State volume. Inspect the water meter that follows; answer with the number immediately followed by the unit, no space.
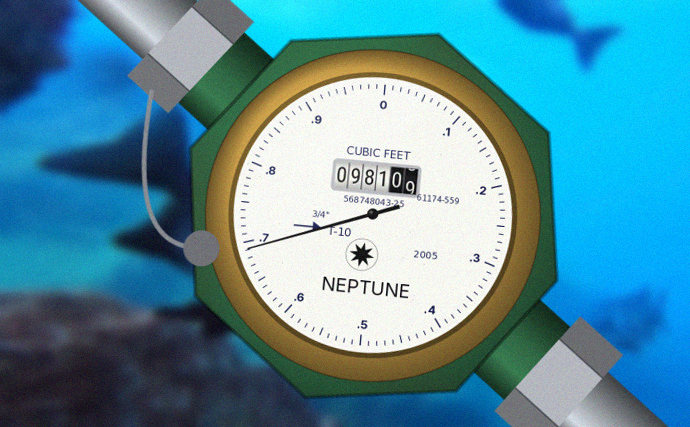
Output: 98108.69ft³
